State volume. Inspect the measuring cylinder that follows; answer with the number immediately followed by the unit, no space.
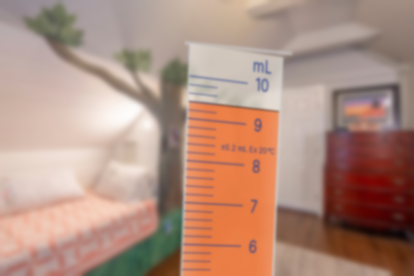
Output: 9.4mL
